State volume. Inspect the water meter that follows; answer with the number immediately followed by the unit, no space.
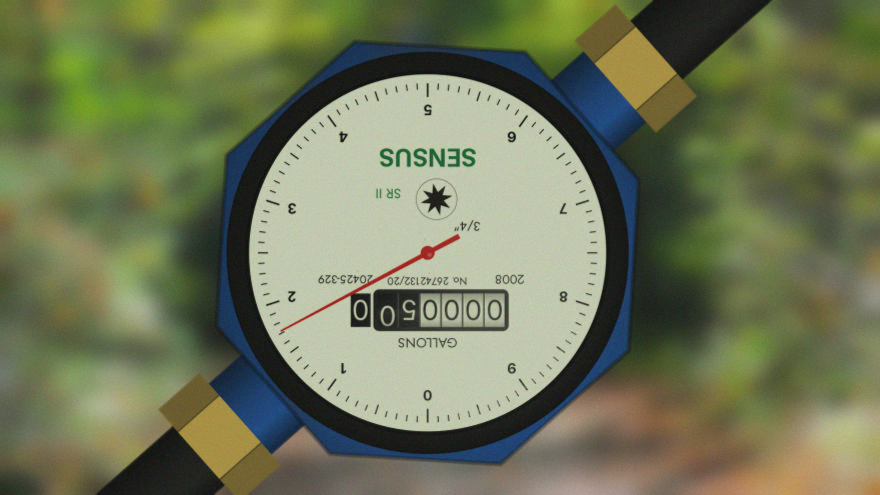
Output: 501.7gal
